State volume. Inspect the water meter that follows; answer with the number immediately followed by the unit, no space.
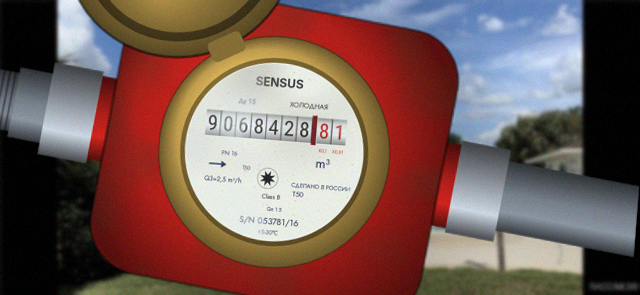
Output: 9068428.81m³
